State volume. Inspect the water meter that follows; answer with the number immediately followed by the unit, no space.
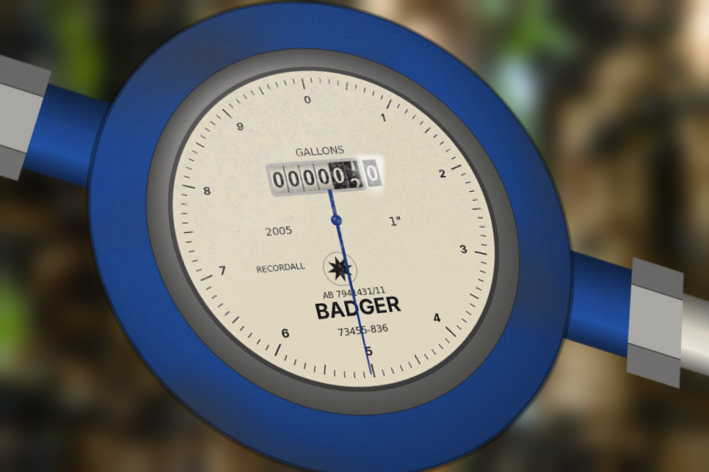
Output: 15.0gal
